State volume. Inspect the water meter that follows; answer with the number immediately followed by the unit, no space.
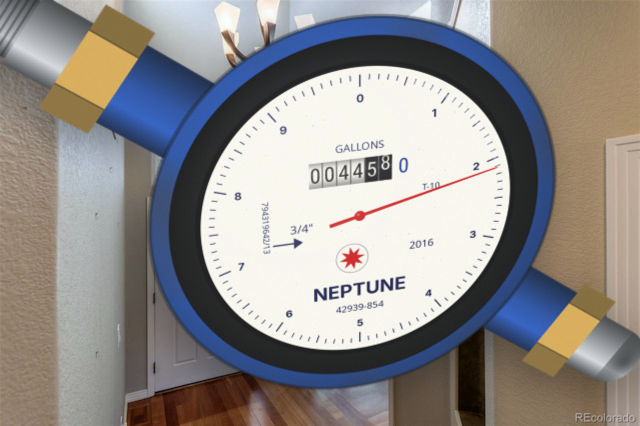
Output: 44582.1gal
